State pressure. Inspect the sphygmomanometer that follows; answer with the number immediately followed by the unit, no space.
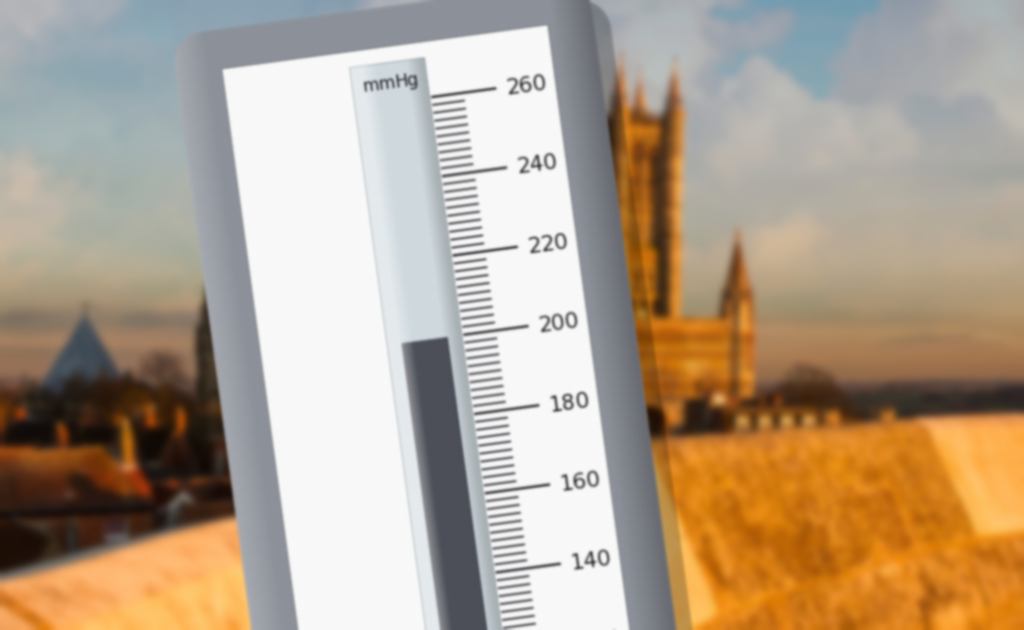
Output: 200mmHg
